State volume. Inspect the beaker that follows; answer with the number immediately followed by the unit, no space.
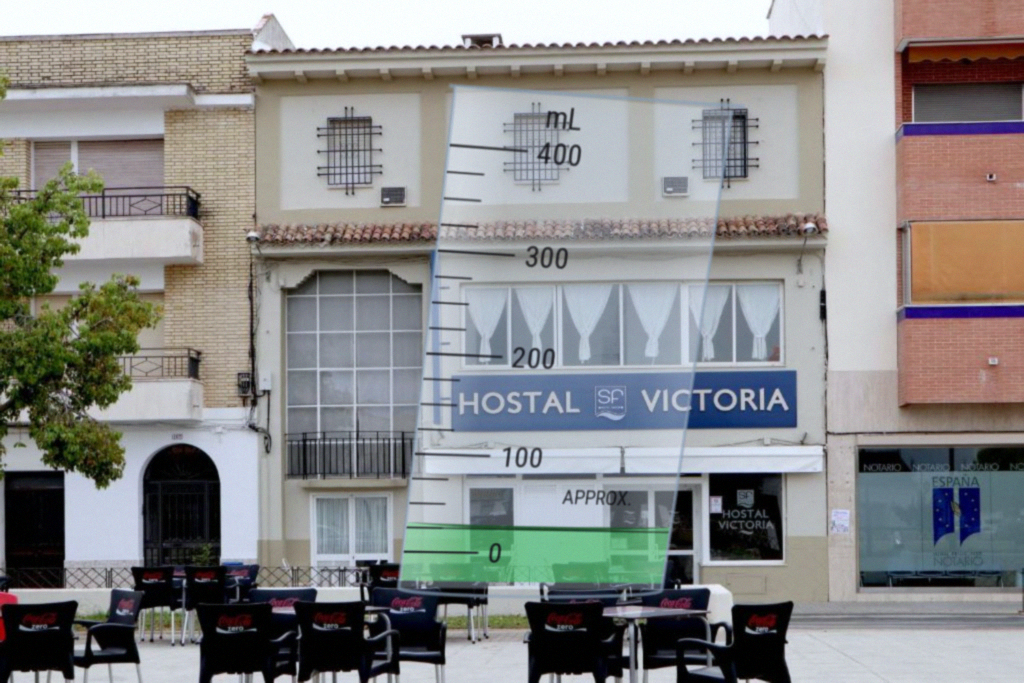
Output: 25mL
